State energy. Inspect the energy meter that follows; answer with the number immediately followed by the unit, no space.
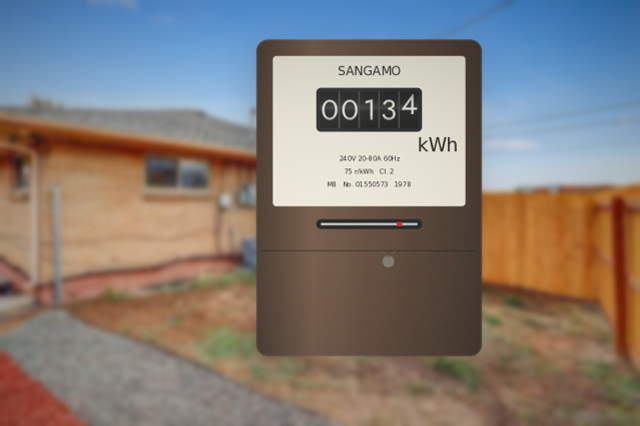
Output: 134kWh
